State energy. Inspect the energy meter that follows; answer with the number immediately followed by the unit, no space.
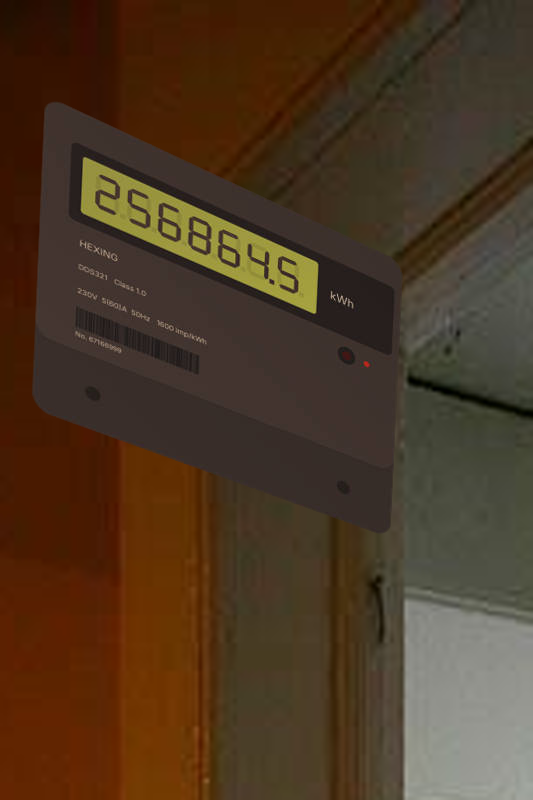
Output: 256864.5kWh
